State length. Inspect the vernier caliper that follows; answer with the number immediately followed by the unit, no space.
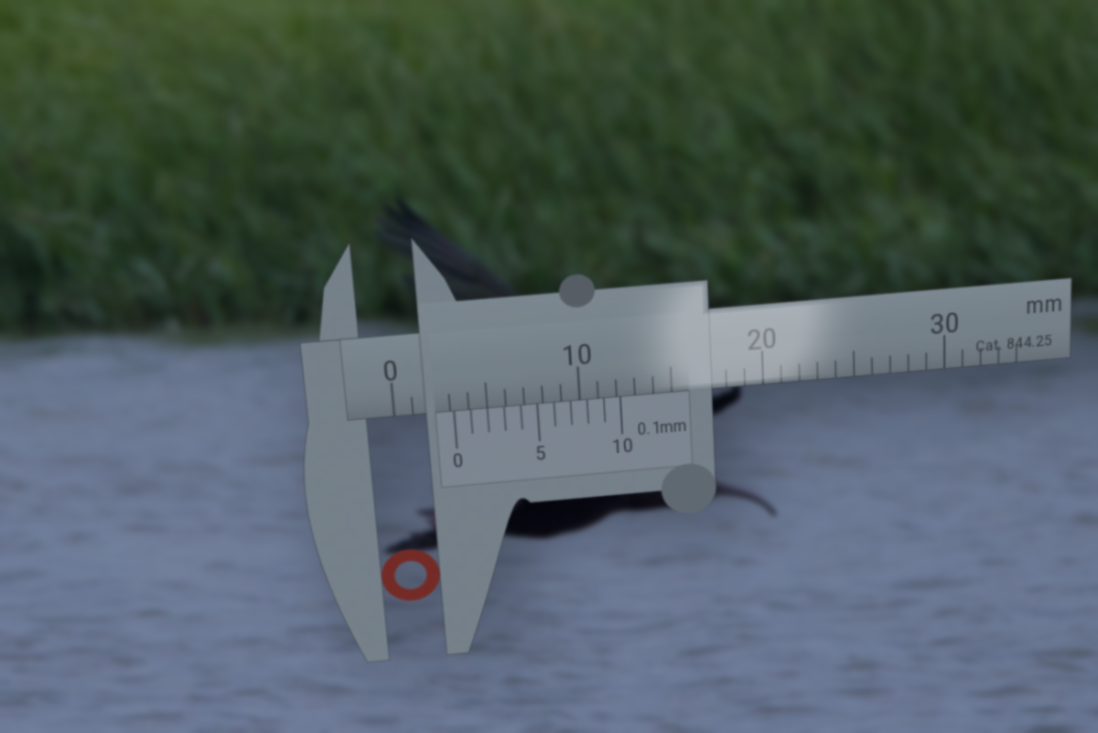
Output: 3.2mm
